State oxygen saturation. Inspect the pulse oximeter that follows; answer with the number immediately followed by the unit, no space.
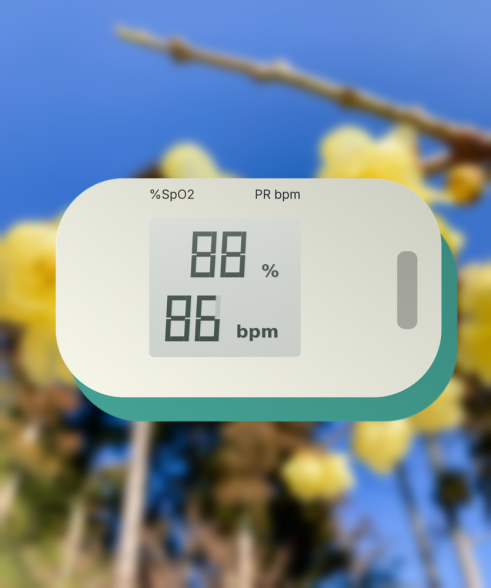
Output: 88%
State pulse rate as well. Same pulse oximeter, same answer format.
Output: 86bpm
